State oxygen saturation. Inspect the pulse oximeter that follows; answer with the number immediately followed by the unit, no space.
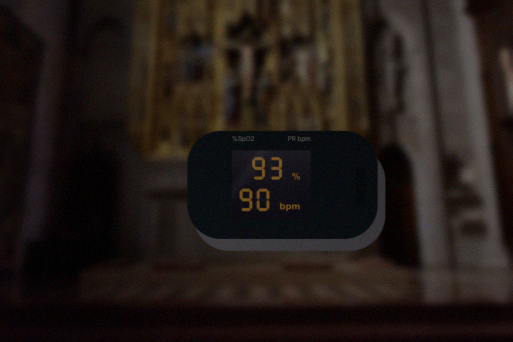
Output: 93%
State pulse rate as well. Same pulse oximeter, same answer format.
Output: 90bpm
